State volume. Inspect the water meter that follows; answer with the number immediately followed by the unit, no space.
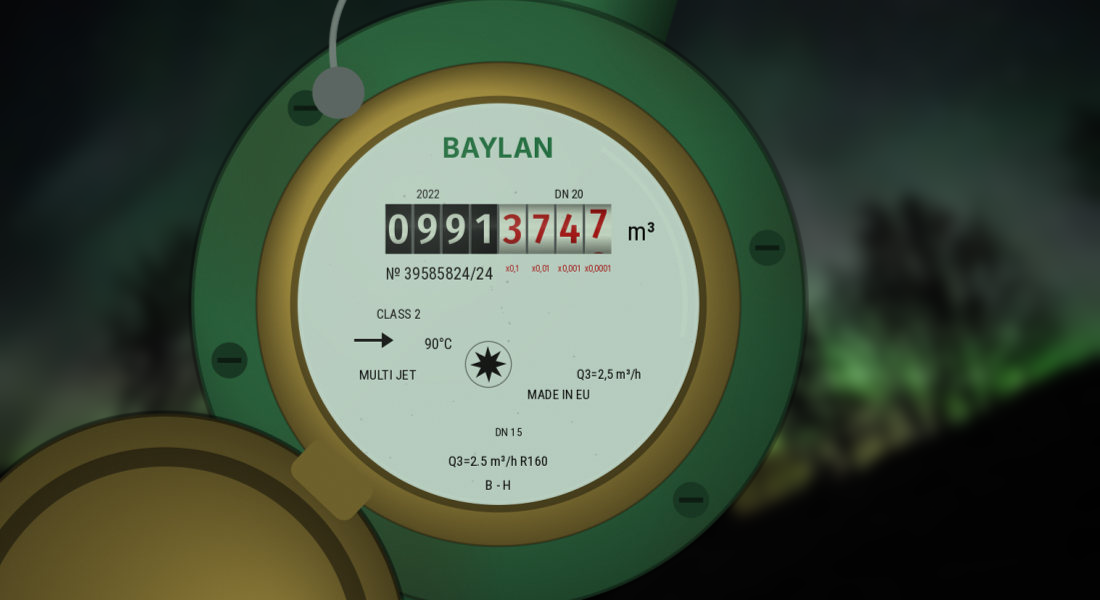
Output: 991.3747m³
